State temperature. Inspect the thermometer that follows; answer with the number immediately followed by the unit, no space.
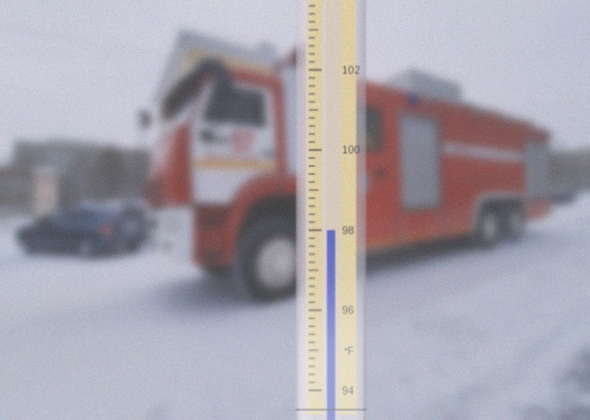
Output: 98°F
